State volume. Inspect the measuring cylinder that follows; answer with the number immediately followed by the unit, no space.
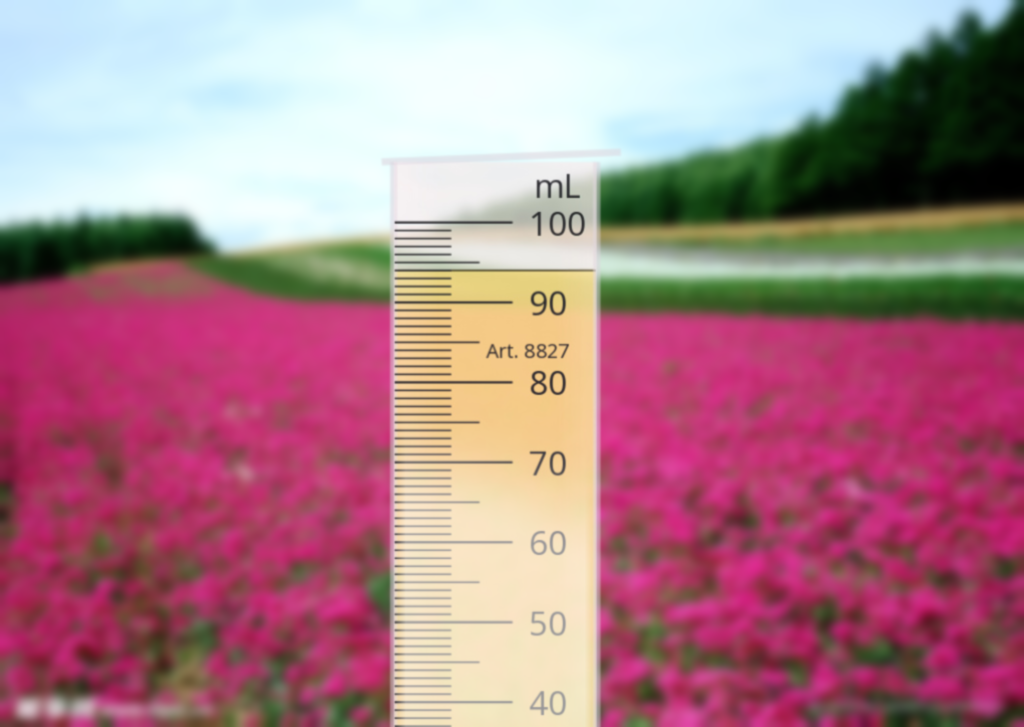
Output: 94mL
